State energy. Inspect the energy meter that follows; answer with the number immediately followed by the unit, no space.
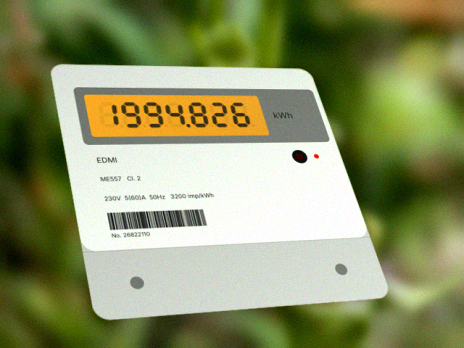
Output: 1994.826kWh
